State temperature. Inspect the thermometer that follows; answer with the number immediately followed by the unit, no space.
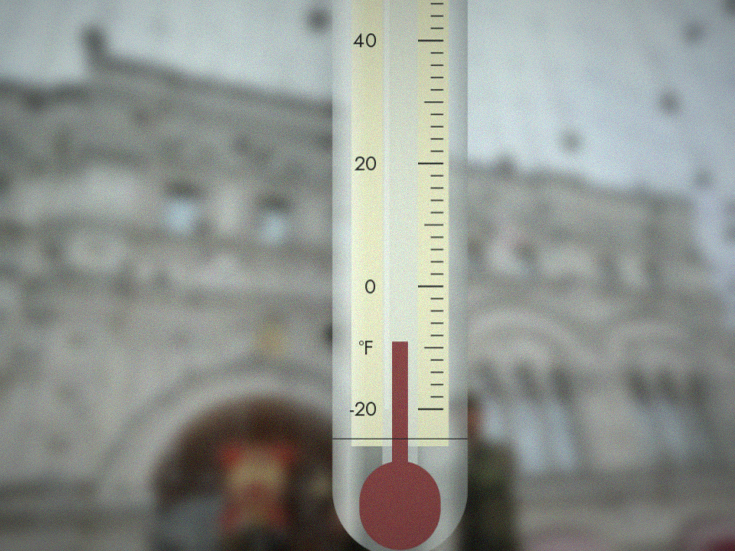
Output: -9°F
